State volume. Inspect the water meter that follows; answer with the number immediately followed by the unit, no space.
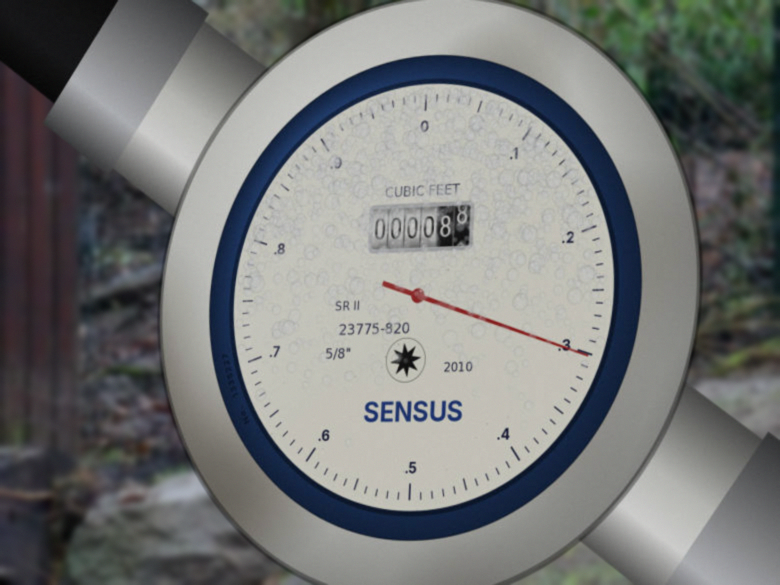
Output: 88.30ft³
